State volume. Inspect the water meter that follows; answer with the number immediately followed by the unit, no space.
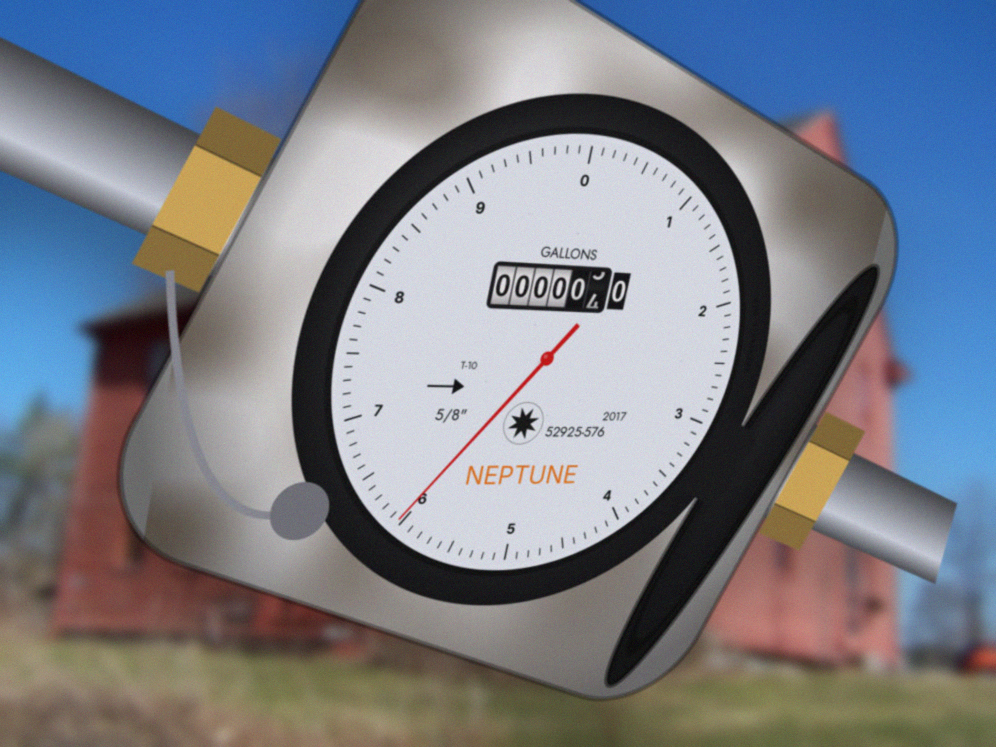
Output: 36.0gal
